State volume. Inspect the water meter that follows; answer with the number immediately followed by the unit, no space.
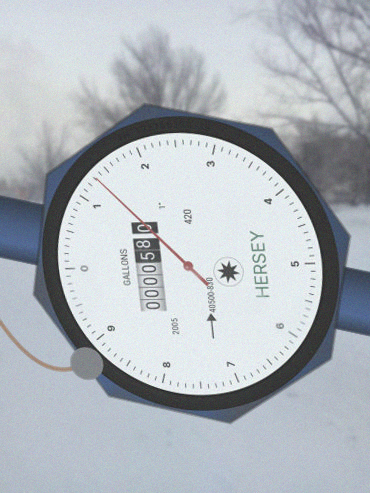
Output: 581.3gal
